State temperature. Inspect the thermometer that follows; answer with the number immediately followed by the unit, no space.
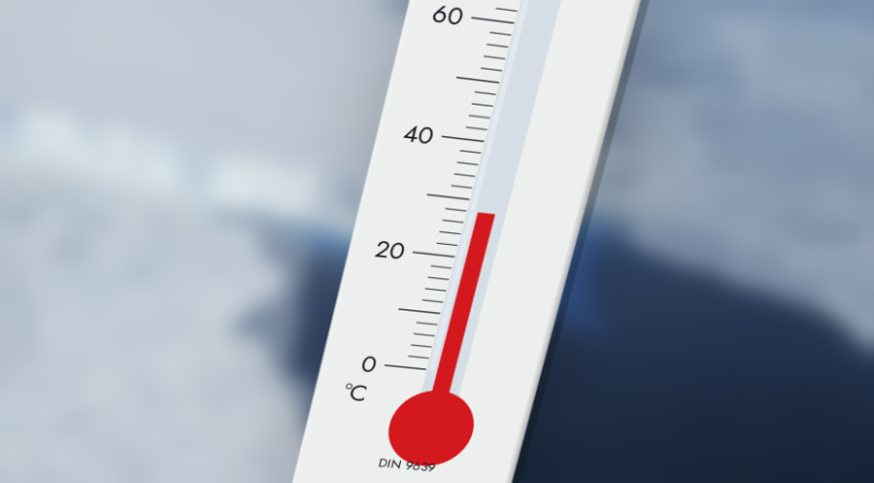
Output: 28°C
